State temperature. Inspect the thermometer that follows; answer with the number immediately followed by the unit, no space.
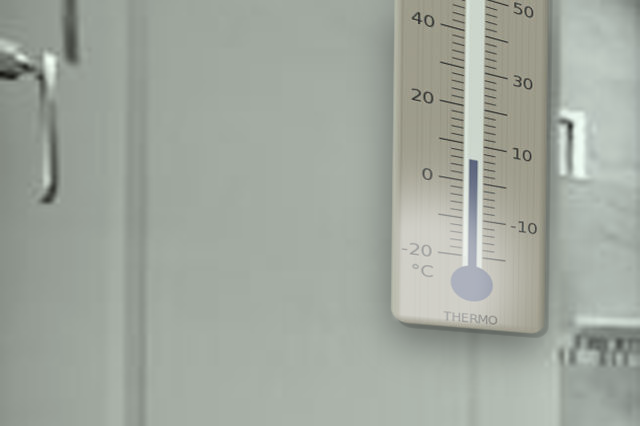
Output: 6°C
